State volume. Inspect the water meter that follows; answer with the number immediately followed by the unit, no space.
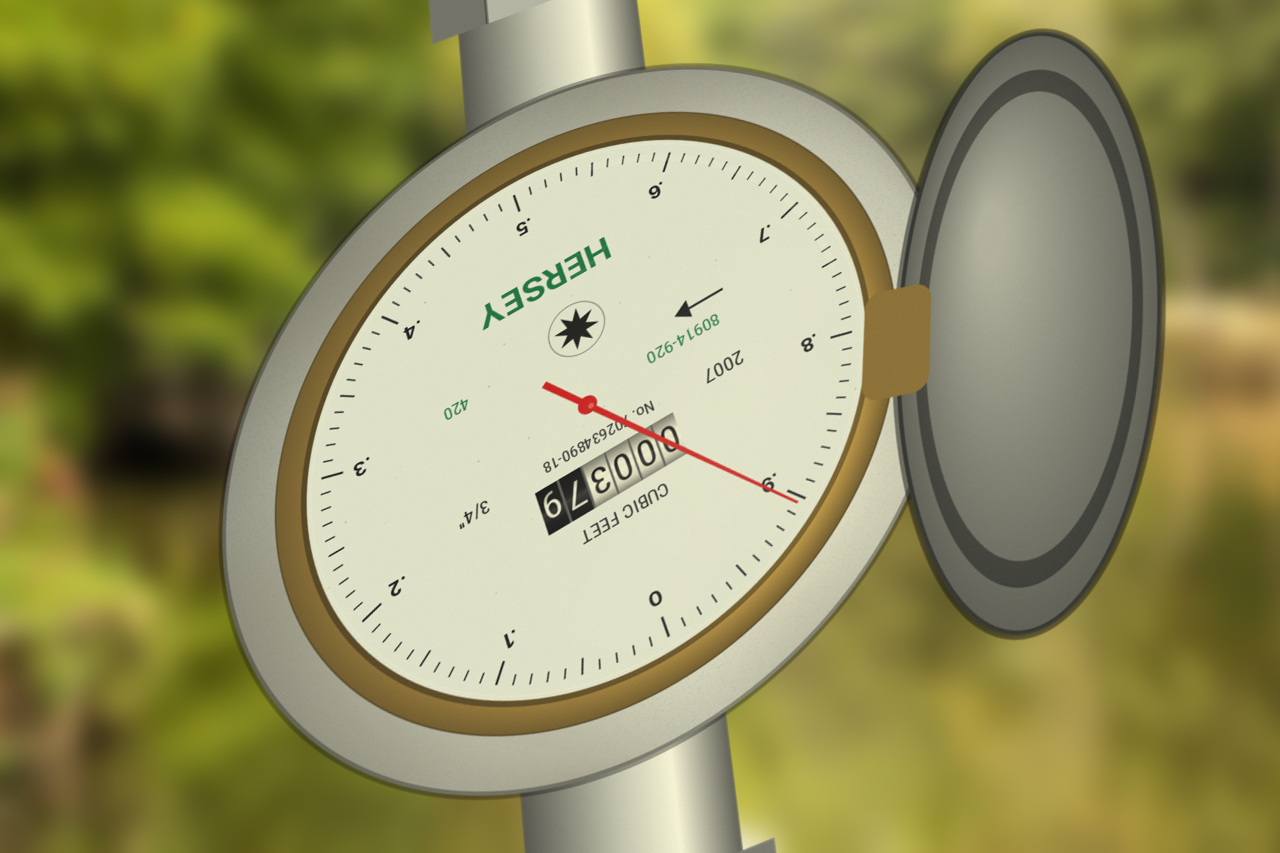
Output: 378.90ft³
